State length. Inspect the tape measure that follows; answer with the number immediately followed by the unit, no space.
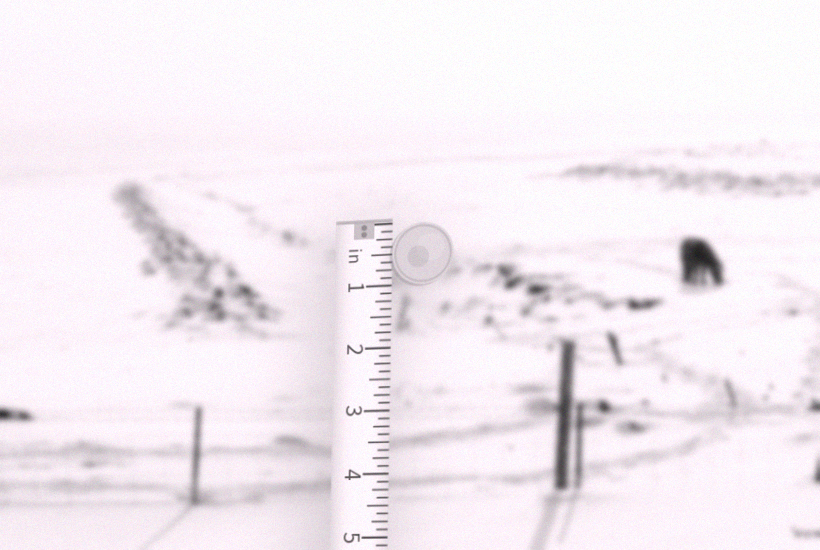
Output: 1in
